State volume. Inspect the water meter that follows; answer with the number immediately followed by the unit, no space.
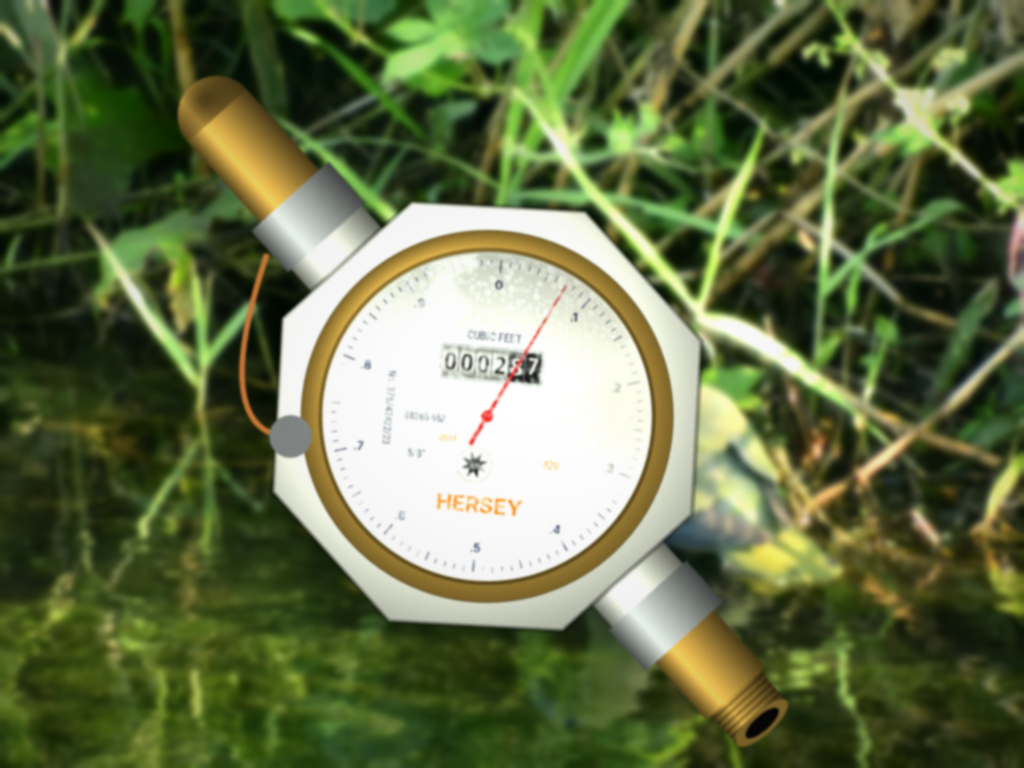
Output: 287.07ft³
